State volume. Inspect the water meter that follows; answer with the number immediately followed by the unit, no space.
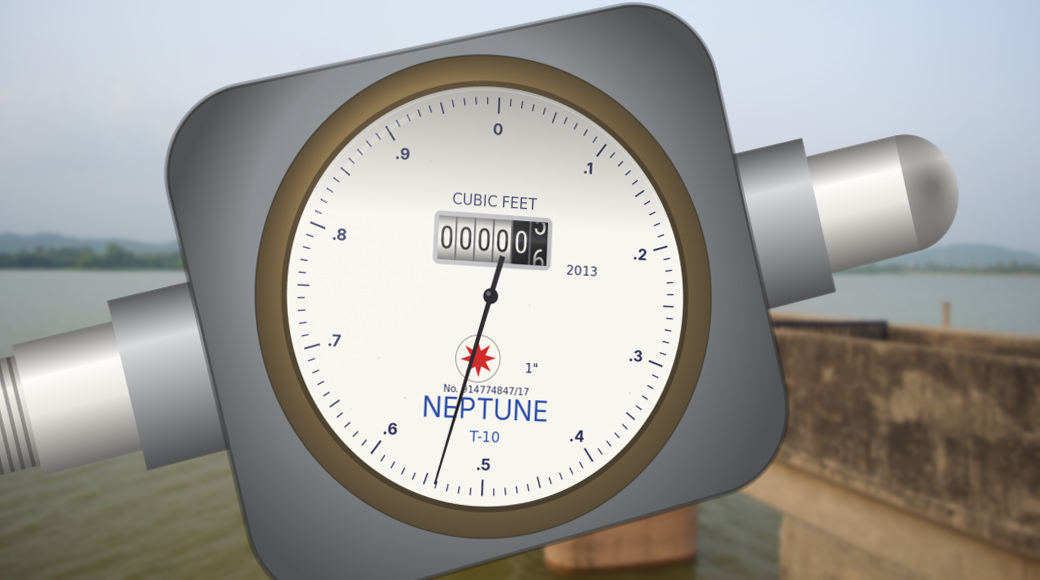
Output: 5.54ft³
